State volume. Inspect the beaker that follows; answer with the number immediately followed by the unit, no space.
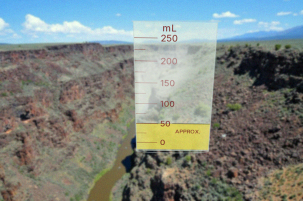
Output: 50mL
